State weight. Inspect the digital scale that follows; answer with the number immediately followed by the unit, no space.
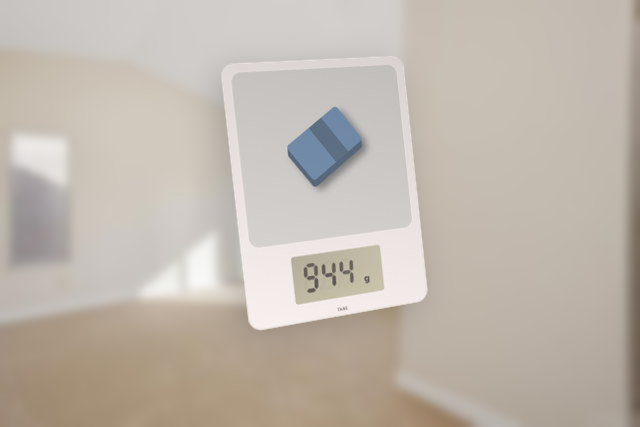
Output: 944g
